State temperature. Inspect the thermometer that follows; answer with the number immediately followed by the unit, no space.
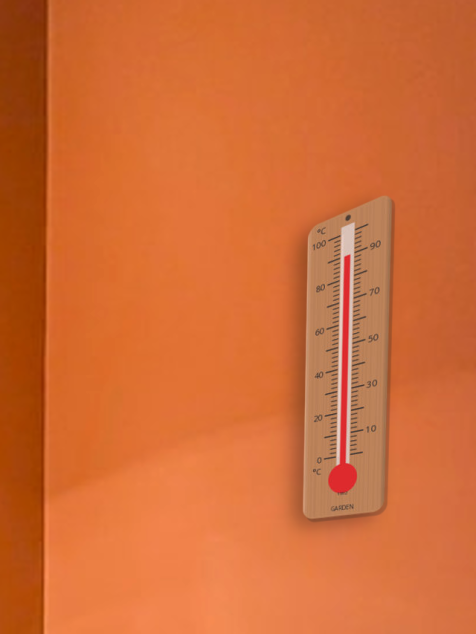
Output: 90°C
